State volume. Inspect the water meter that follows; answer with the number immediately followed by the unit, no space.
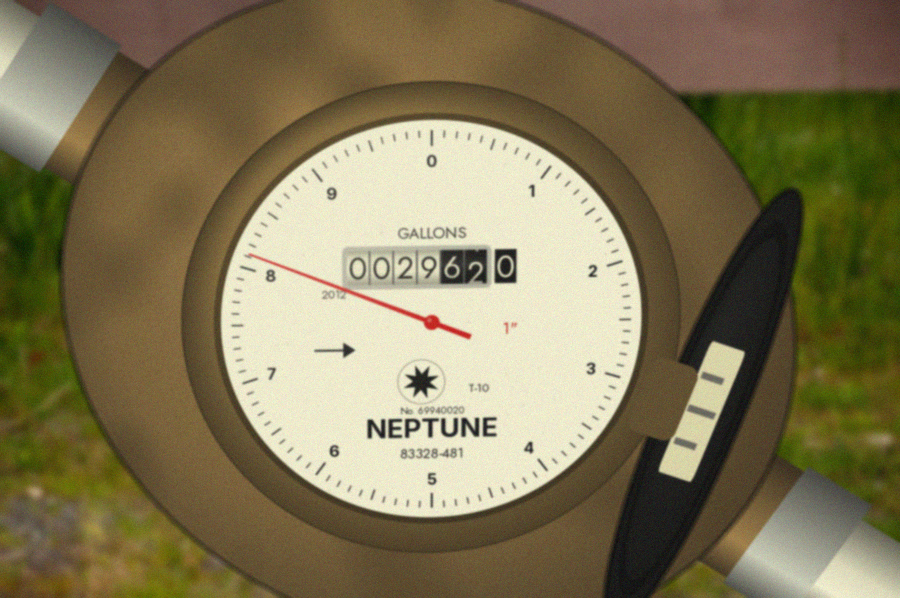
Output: 29618.1gal
